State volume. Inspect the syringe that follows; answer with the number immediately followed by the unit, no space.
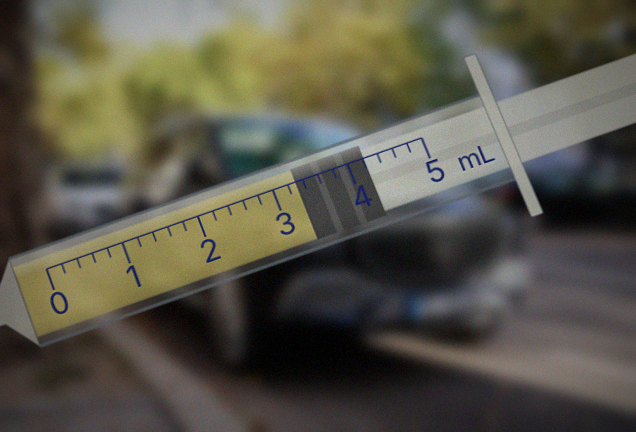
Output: 3.3mL
